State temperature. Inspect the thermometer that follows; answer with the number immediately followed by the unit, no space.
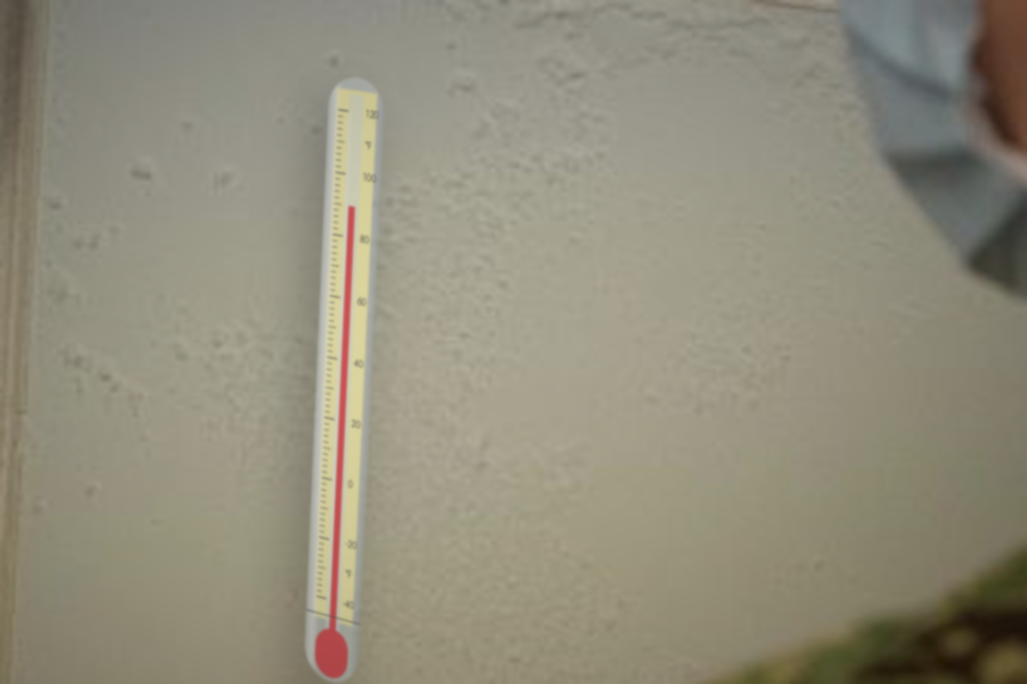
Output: 90°F
